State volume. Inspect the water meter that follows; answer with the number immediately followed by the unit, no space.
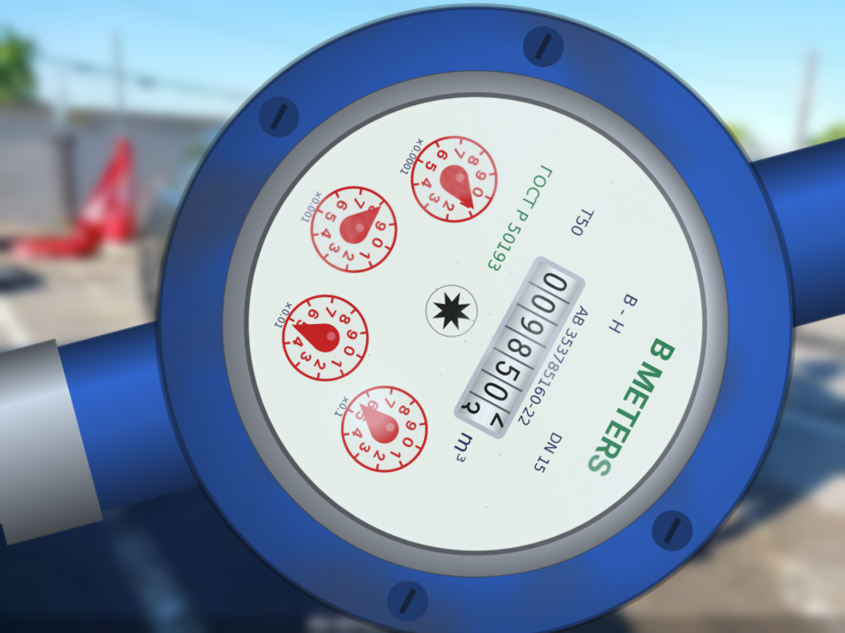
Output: 98502.5480m³
